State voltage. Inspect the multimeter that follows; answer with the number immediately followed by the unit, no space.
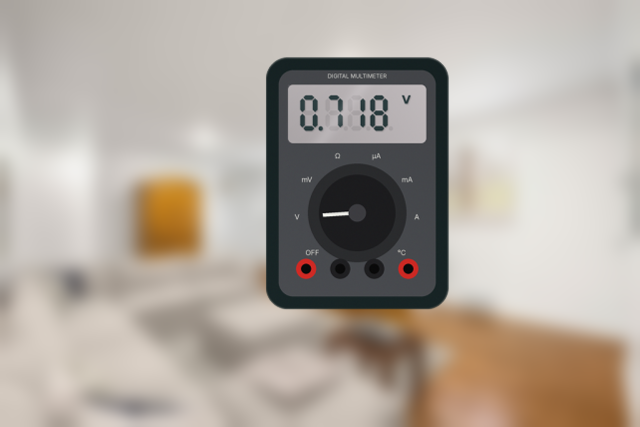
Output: 0.718V
